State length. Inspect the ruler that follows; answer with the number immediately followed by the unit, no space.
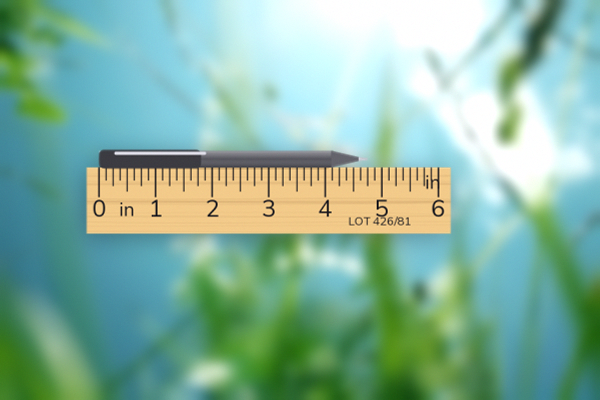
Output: 4.75in
